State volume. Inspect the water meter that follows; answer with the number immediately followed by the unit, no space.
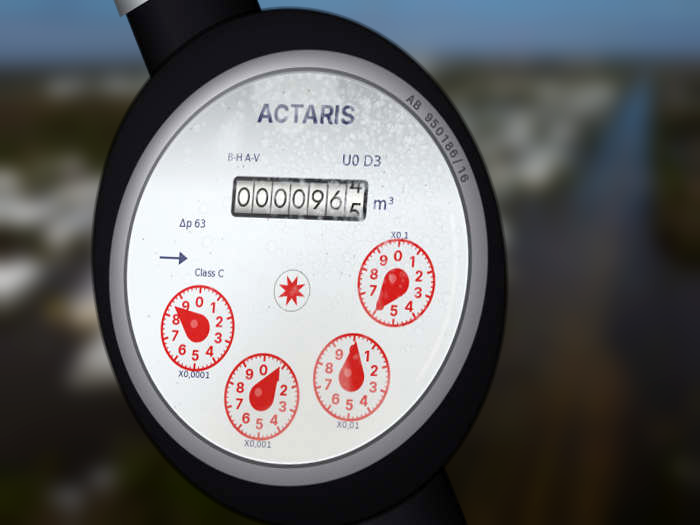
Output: 964.6008m³
